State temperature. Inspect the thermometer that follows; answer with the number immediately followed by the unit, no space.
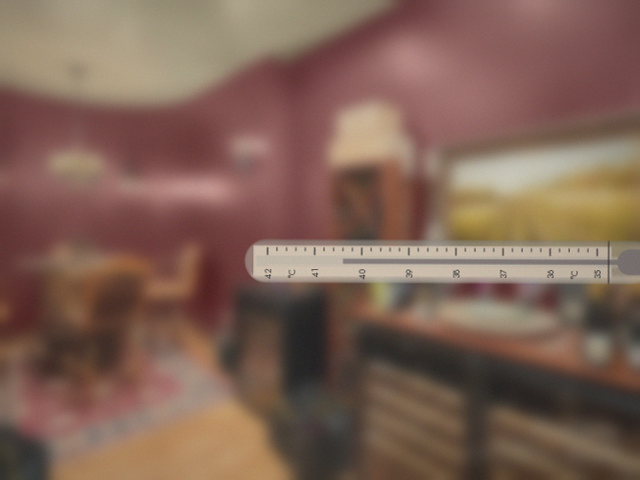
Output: 40.4°C
